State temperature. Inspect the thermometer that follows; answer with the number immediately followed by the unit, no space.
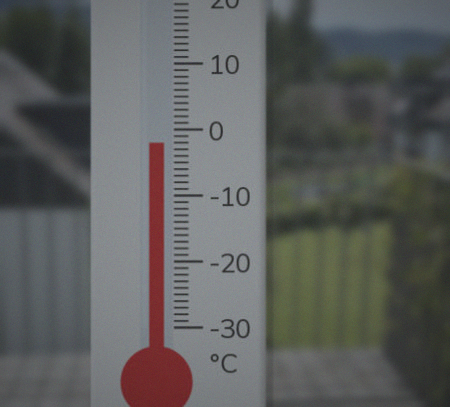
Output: -2°C
